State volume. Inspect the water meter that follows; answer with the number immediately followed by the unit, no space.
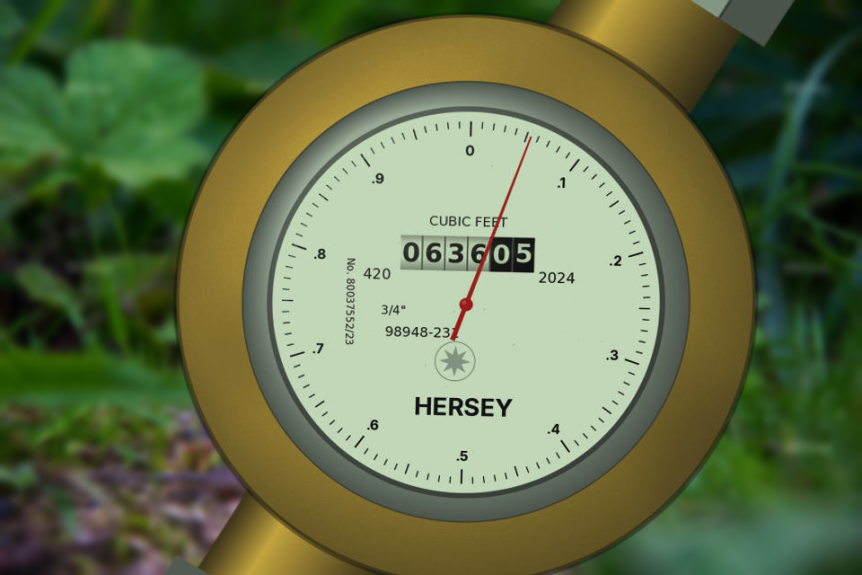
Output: 63605.05ft³
